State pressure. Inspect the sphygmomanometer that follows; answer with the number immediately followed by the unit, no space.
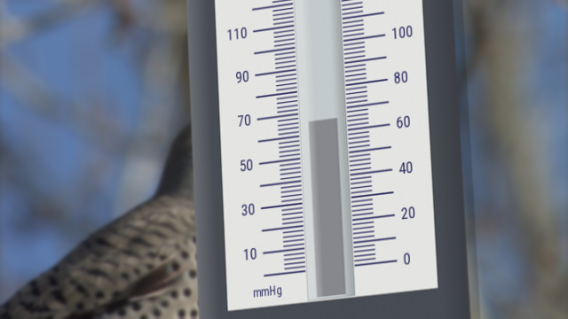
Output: 66mmHg
